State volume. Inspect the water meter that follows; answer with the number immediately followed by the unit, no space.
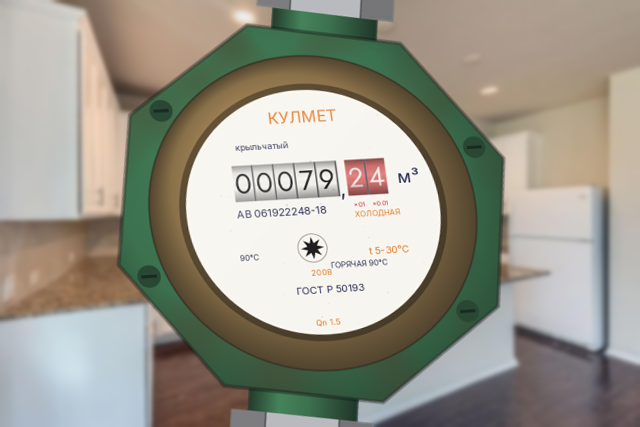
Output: 79.24m³
